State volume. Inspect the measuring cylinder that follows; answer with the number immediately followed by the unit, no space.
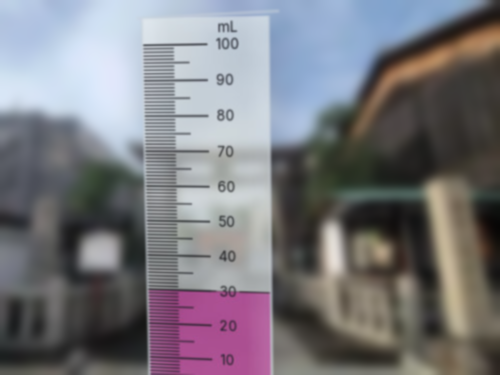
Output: 30mL
